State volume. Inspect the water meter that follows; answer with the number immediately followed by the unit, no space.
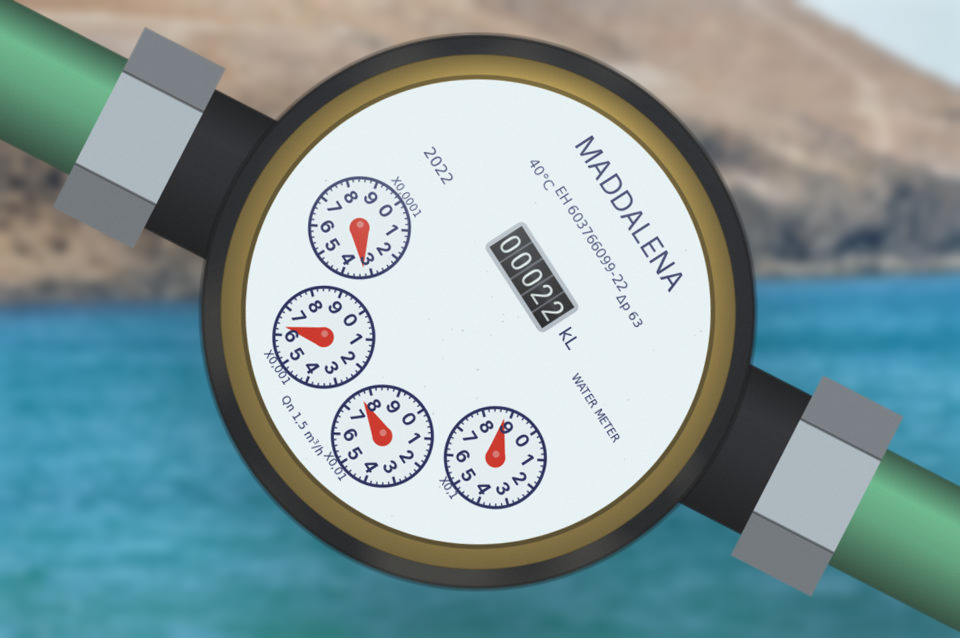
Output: 22.8763kL
